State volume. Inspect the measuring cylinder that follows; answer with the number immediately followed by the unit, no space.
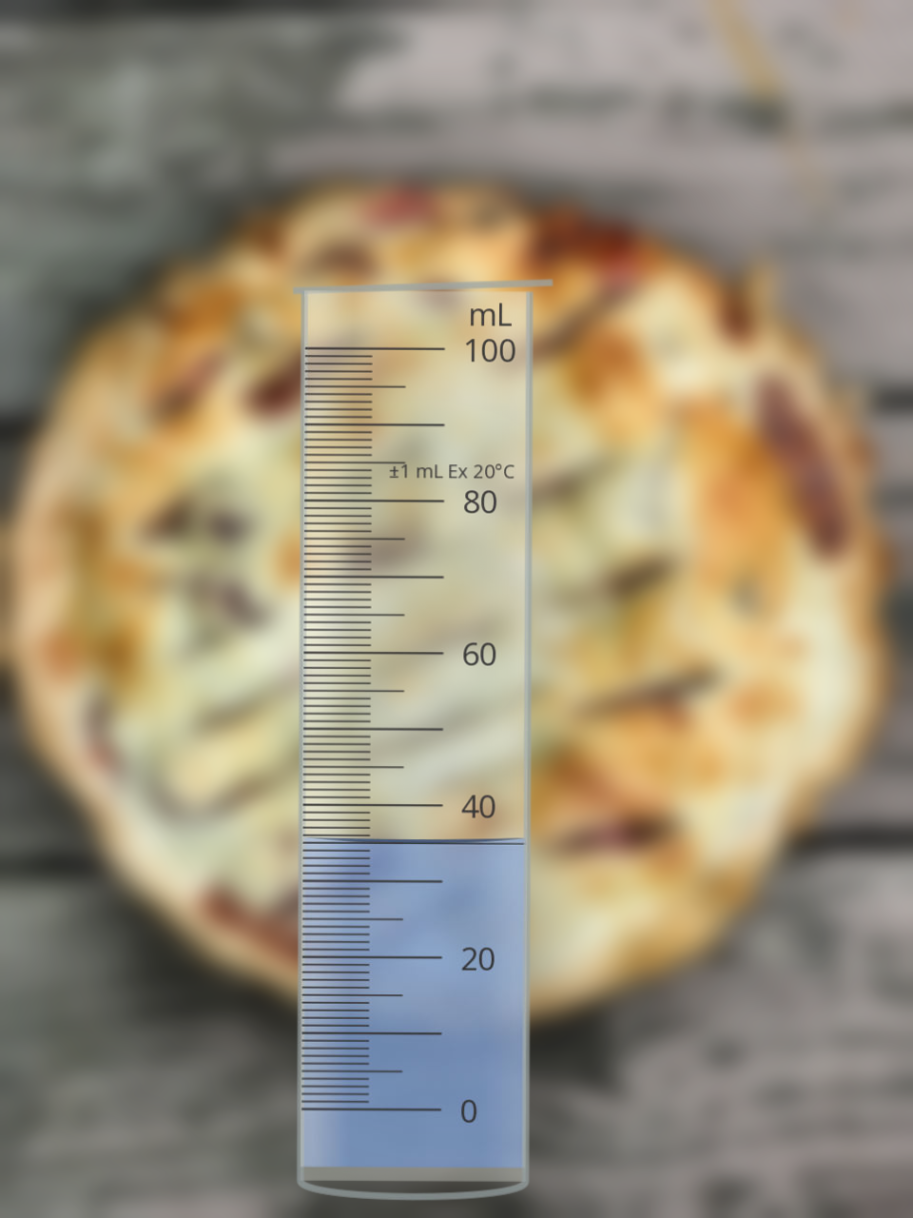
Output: 35mL
